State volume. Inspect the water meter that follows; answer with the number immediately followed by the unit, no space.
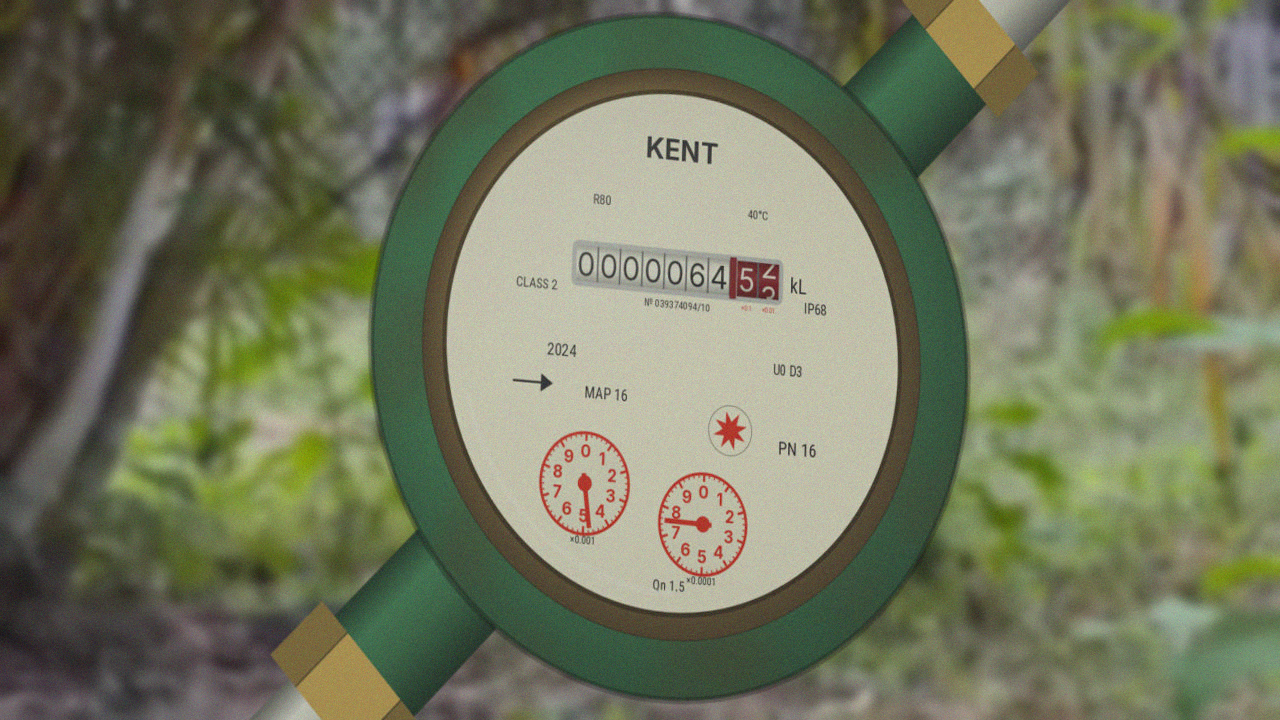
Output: 64.5247kL
